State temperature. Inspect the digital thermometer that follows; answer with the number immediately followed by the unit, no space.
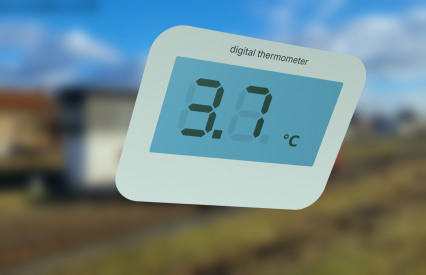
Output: 3.7°C
